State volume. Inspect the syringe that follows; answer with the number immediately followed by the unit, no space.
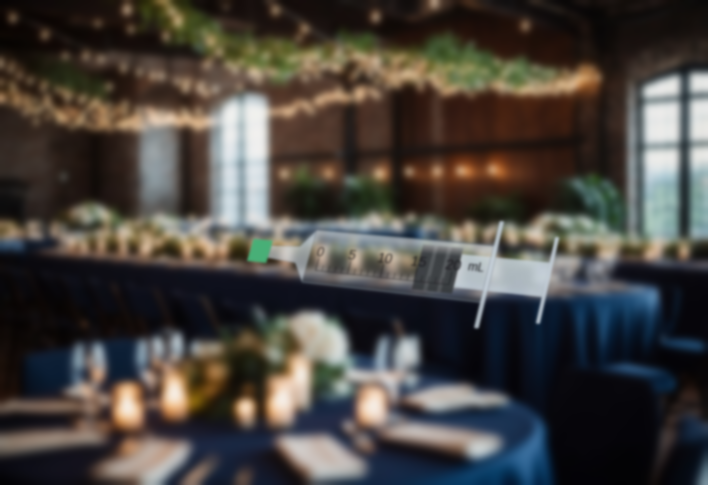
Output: 15mL
